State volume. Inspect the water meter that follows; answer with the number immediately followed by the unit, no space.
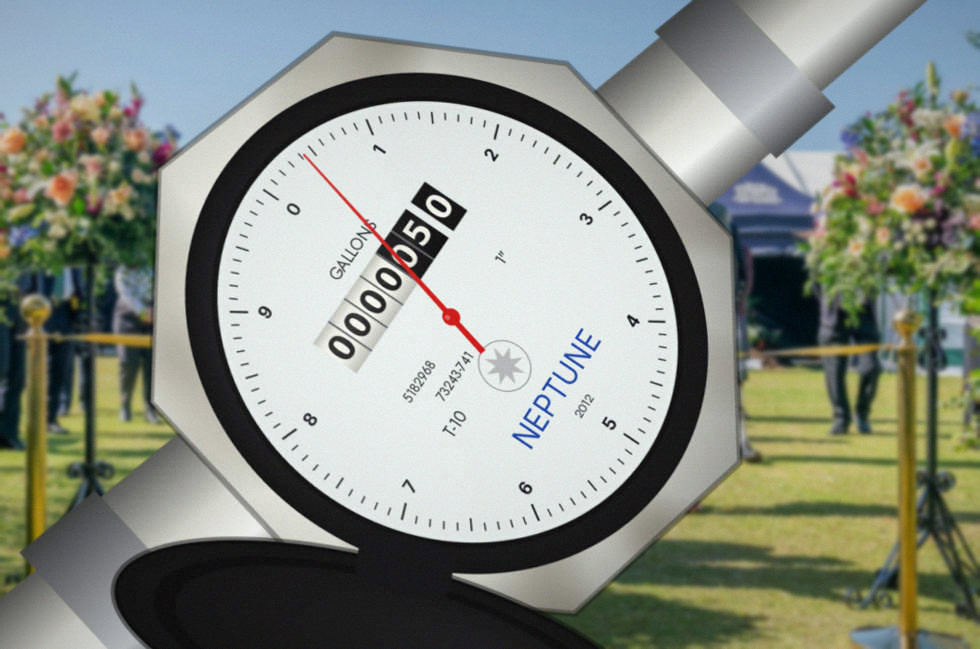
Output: 50.4gal
